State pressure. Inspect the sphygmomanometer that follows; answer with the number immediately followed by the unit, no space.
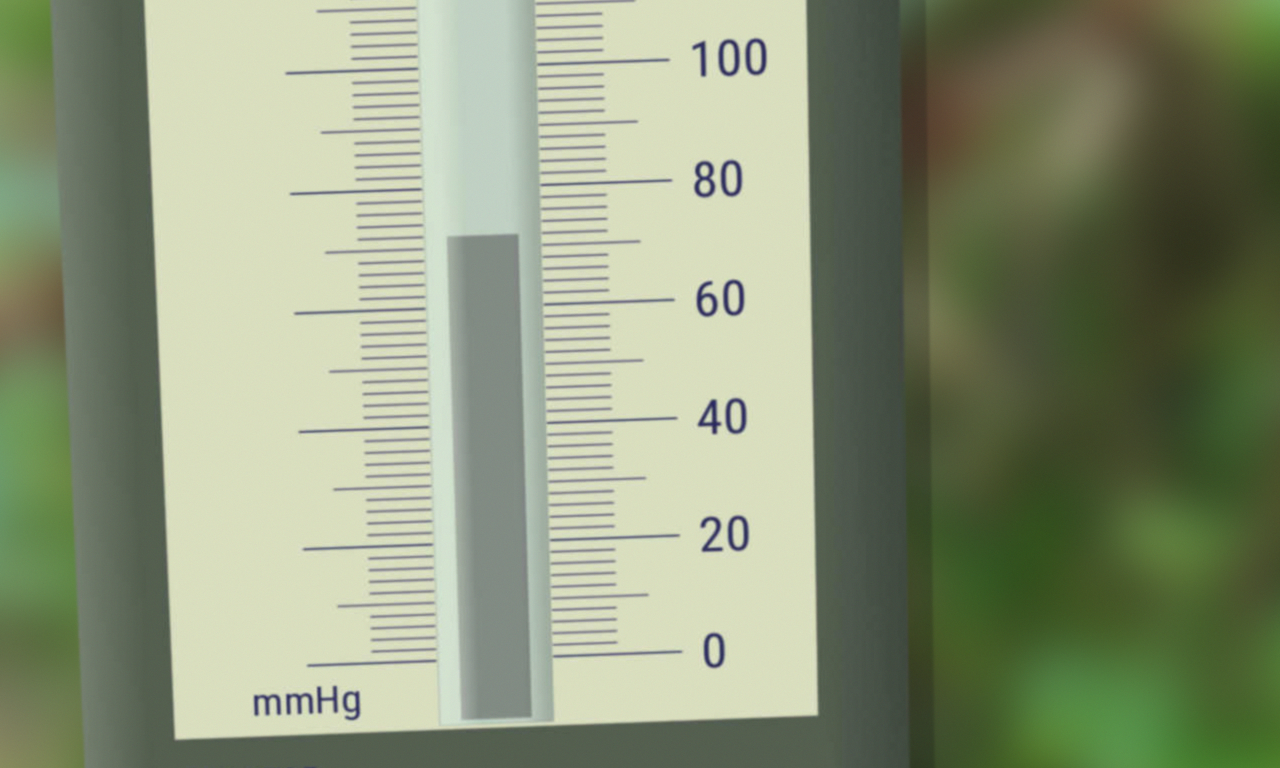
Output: 72mmHg
